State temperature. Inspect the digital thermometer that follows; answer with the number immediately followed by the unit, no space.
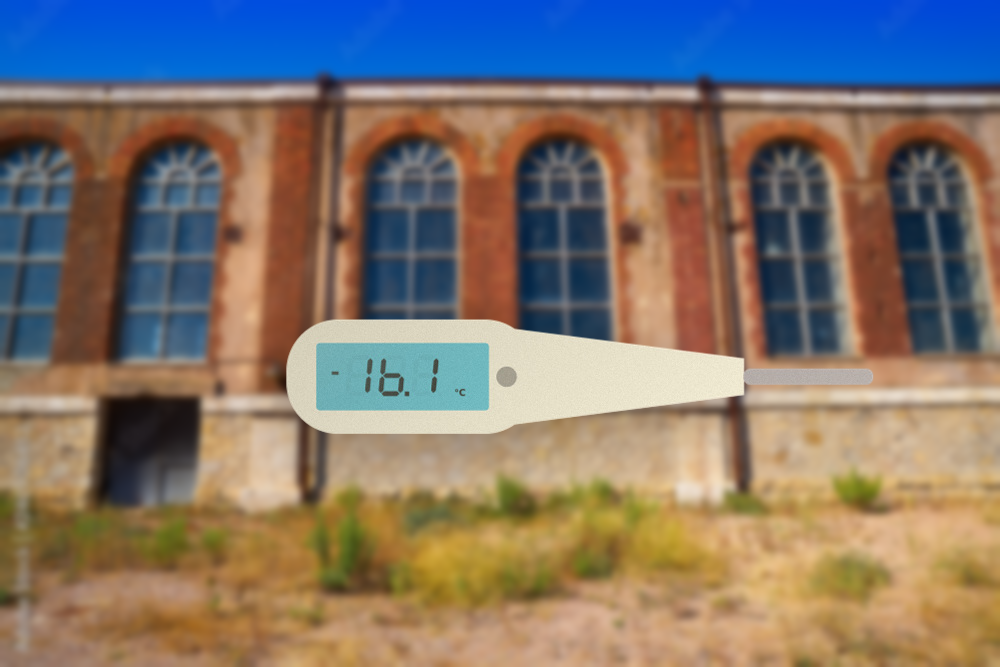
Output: -16.1°C
